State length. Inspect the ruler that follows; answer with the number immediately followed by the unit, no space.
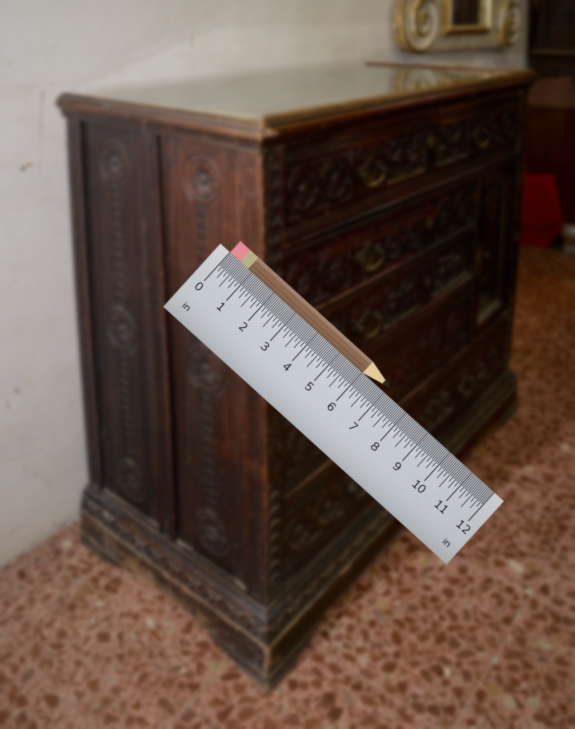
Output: 7in
